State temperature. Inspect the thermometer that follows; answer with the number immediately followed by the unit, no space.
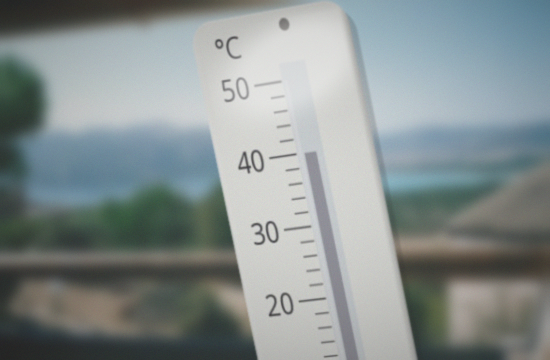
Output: 40°C
